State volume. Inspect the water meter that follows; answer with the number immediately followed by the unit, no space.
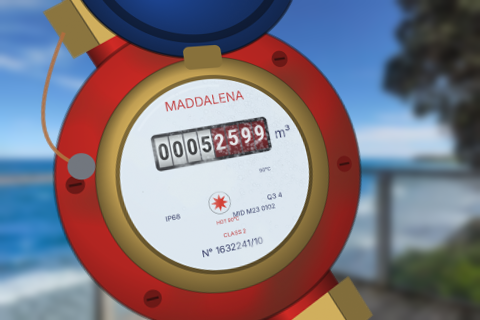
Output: 5.2599m³
